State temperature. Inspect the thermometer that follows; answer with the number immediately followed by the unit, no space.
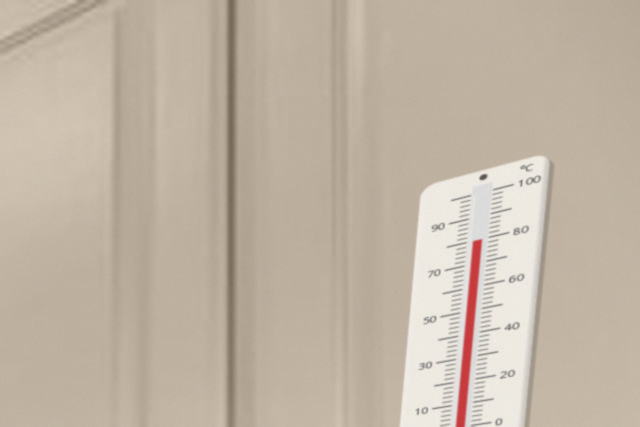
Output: 80°C
